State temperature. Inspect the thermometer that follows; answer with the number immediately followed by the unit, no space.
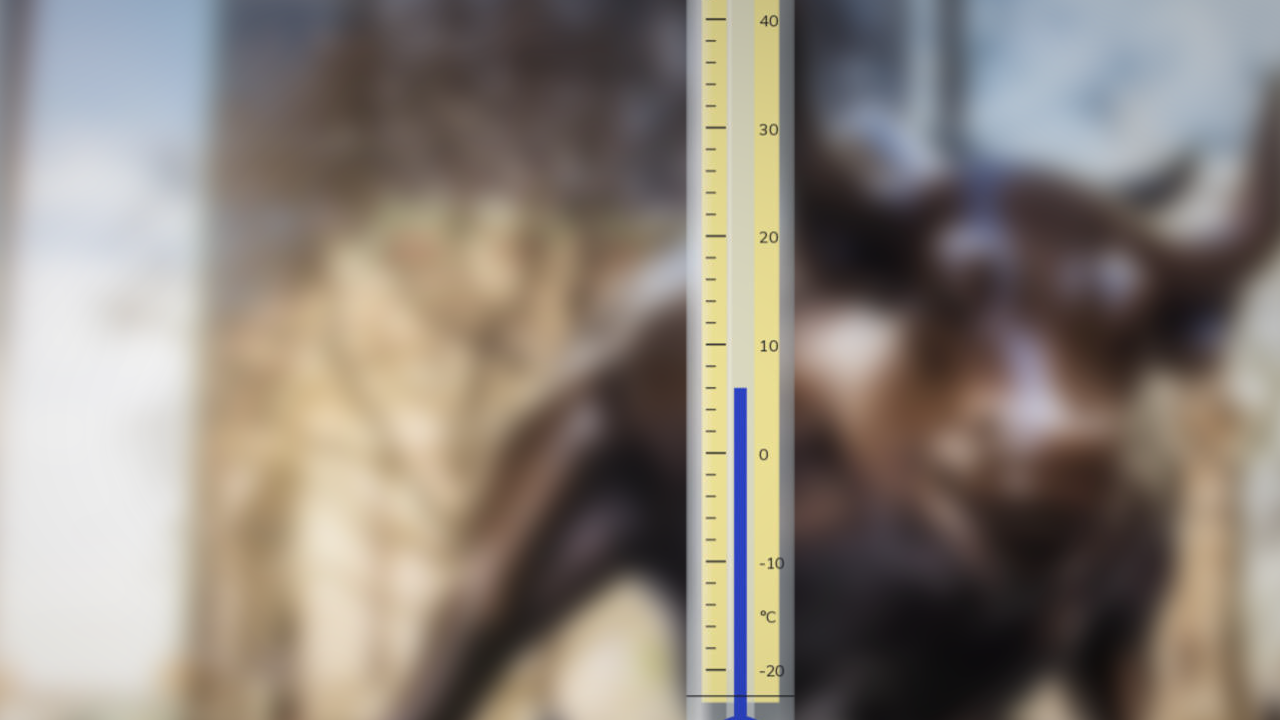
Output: 6°C
